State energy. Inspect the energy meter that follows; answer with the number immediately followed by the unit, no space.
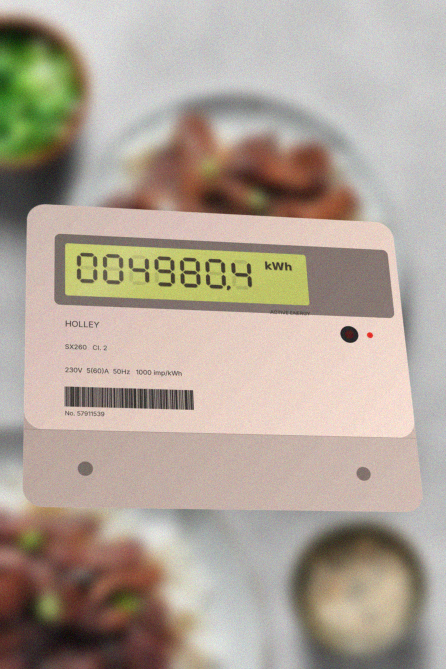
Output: 4980.4kWh
